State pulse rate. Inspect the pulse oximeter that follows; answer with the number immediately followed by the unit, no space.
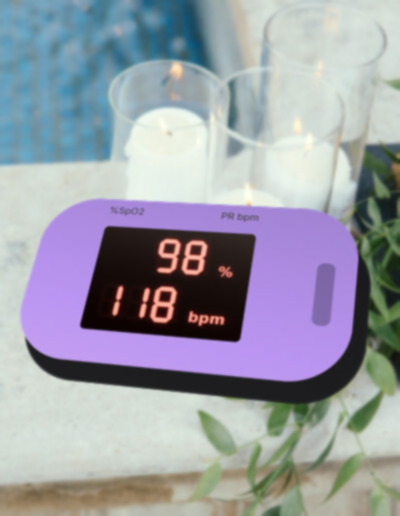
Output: 118bpm
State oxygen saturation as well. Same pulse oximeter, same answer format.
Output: 98%
